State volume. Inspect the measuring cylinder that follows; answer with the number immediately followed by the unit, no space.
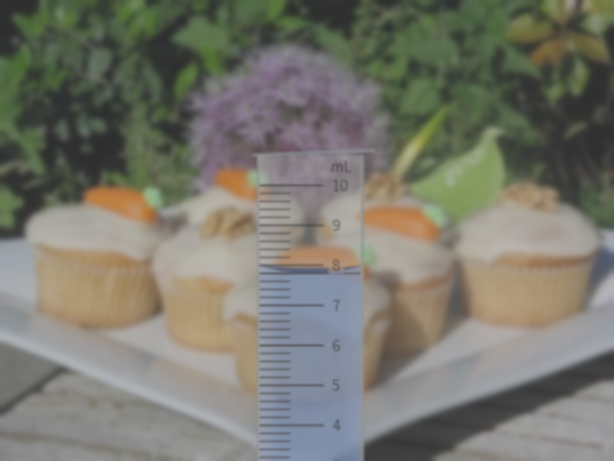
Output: 7.8mL
